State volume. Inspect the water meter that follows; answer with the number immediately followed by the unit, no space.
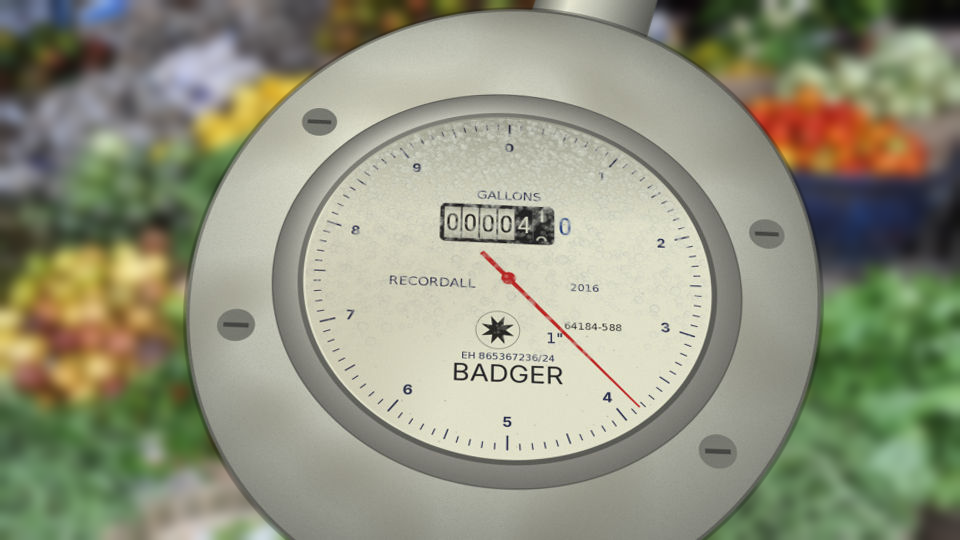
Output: 413.8gal
